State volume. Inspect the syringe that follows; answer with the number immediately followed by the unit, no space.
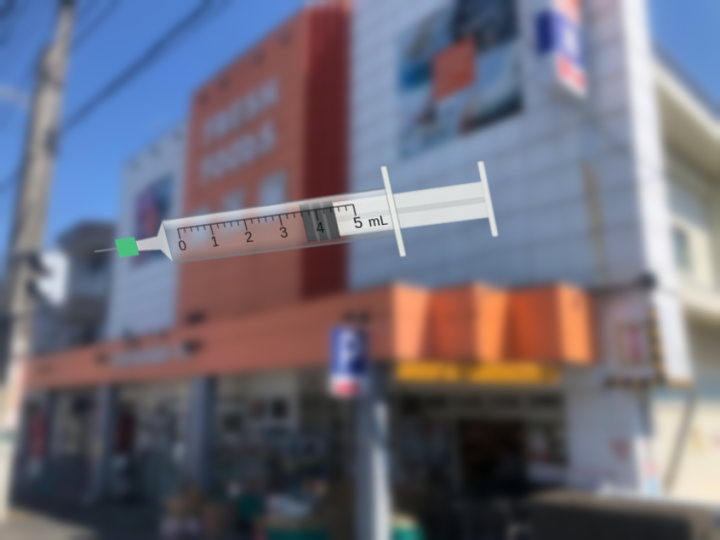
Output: 3.6mL
